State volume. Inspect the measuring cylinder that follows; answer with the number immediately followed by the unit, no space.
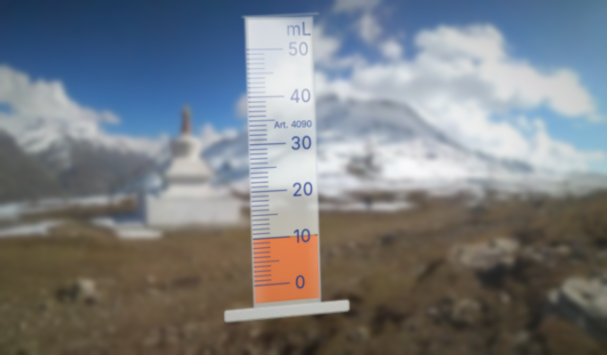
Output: 10mL
